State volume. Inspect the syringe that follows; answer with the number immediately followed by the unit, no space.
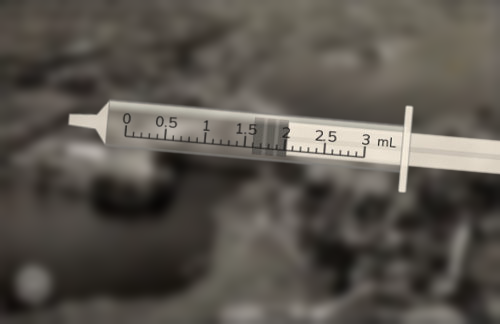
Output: 1.6mL
